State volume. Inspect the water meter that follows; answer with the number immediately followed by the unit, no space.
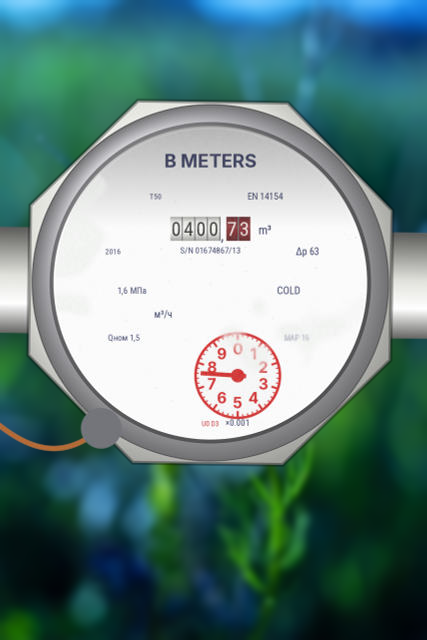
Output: 400.737m³
